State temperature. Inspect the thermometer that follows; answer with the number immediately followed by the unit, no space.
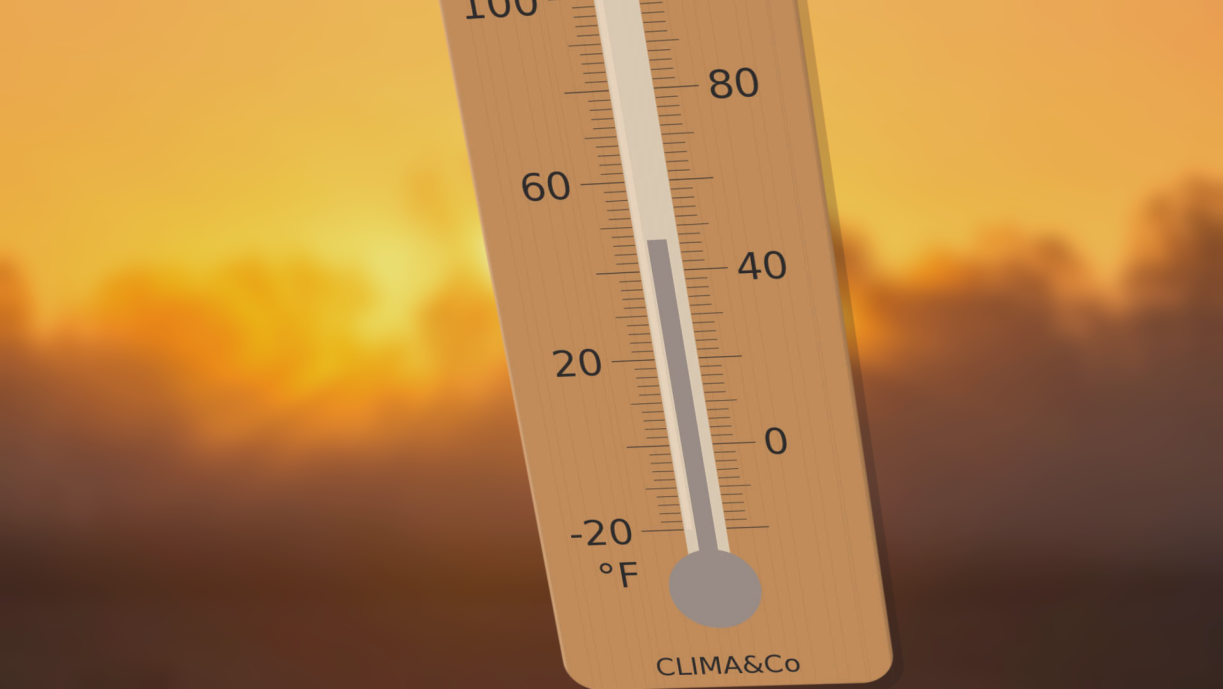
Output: 47°F
